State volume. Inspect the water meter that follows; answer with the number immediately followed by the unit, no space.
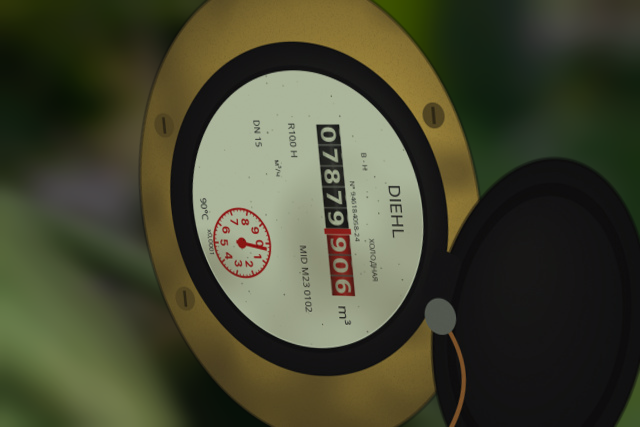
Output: 7879.9060m³
